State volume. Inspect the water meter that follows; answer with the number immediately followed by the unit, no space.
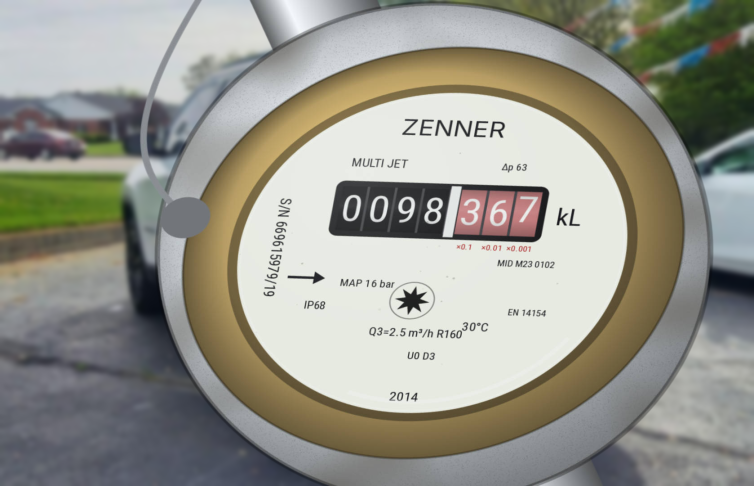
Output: 98.367kL
